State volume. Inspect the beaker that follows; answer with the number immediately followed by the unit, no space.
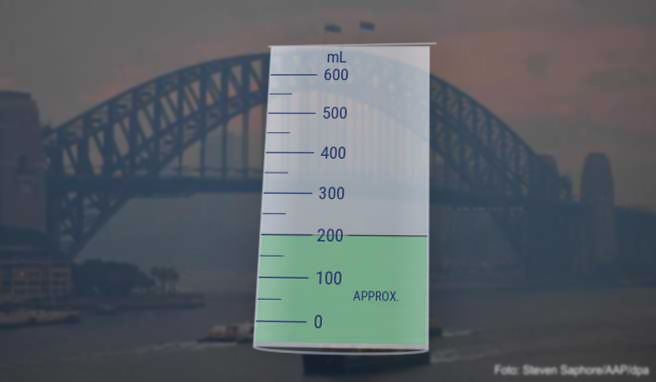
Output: 200mL
